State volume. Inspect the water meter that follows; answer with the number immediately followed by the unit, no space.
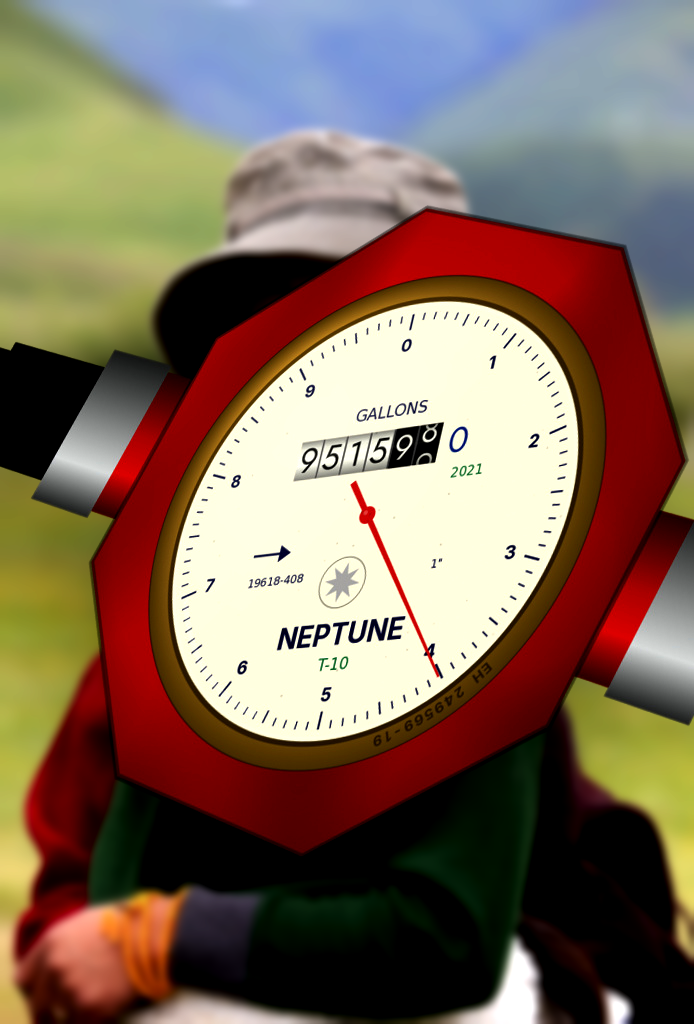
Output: 9515984.0gal
